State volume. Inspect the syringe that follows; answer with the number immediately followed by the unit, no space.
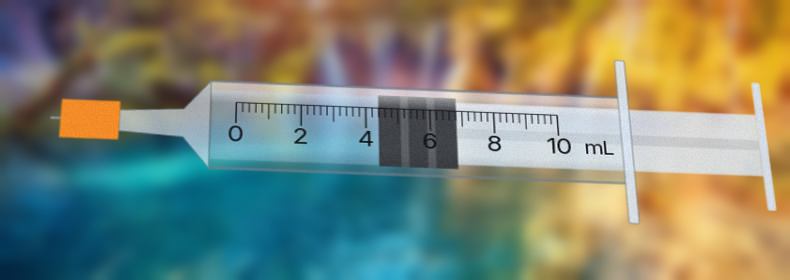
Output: 4.4mL
